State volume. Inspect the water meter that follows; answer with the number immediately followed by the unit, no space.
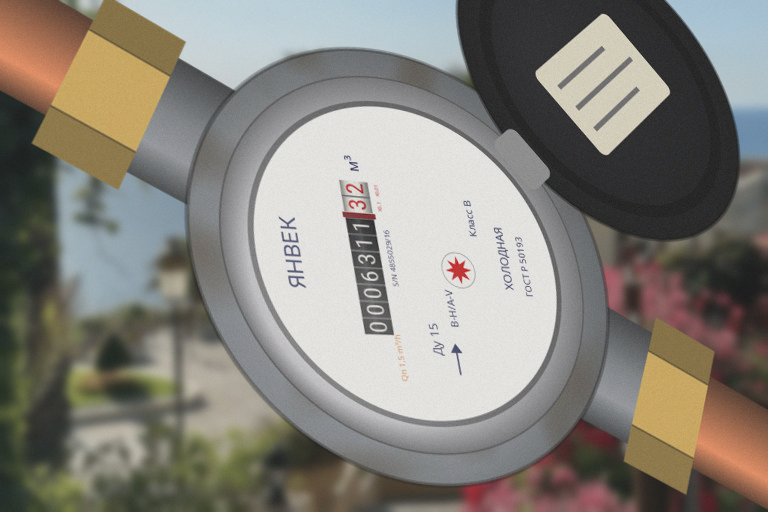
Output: 6311.32m³
